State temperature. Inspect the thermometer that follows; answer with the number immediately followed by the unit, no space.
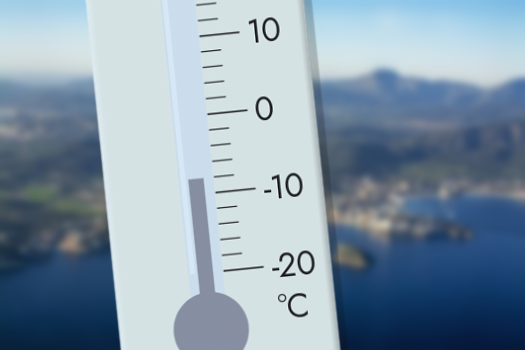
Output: -8°C
